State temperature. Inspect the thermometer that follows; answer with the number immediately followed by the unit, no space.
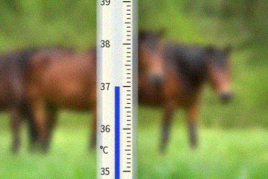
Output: 37°C
